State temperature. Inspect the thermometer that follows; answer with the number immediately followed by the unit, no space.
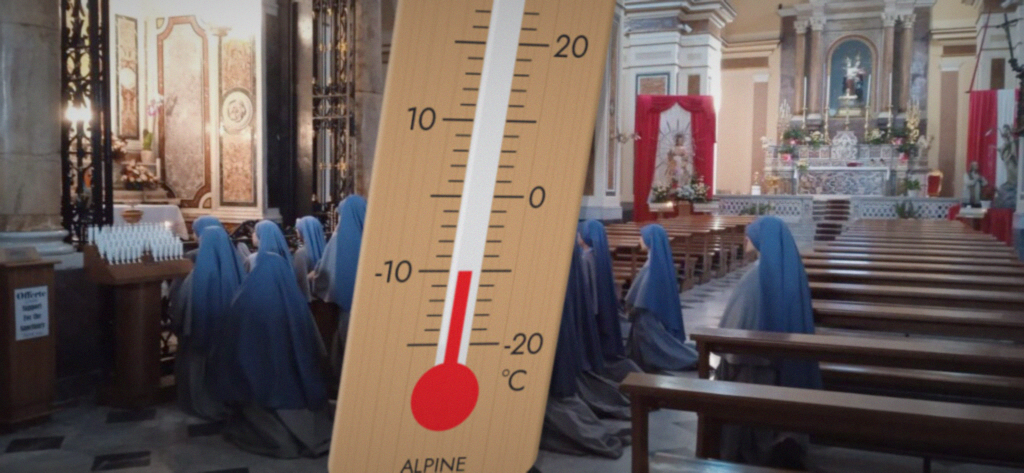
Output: -10°C
